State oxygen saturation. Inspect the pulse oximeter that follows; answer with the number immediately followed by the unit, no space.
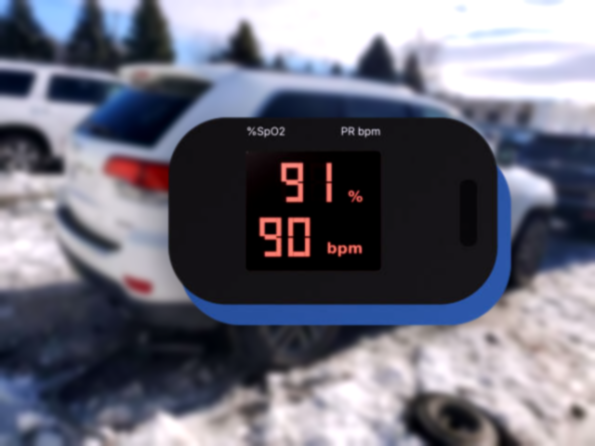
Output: 91%
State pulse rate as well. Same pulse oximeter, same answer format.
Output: 90bpm
